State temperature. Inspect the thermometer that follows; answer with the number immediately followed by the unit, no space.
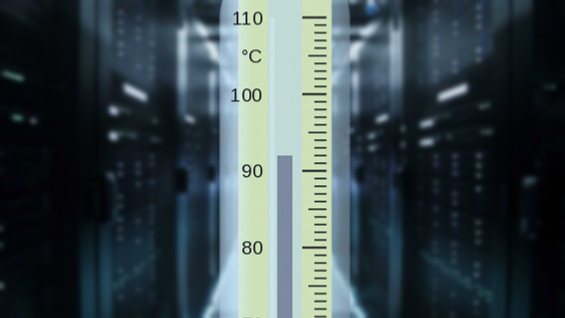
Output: 92°C
